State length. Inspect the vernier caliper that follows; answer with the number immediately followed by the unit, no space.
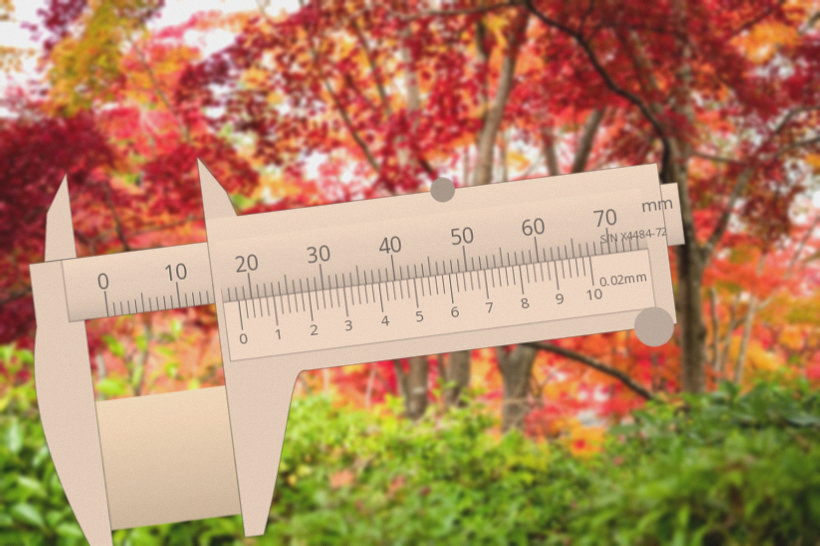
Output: 18.2mm
